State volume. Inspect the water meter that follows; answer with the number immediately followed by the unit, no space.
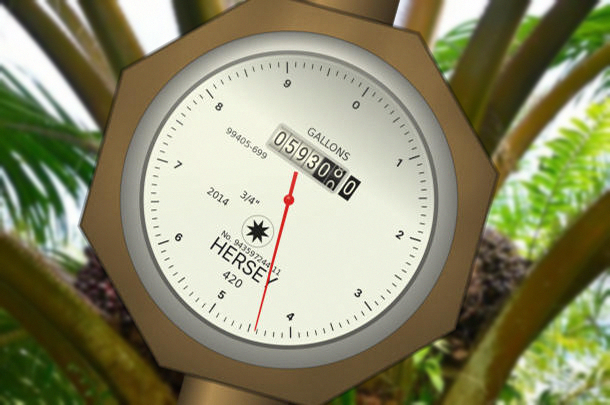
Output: 593084.4gal
